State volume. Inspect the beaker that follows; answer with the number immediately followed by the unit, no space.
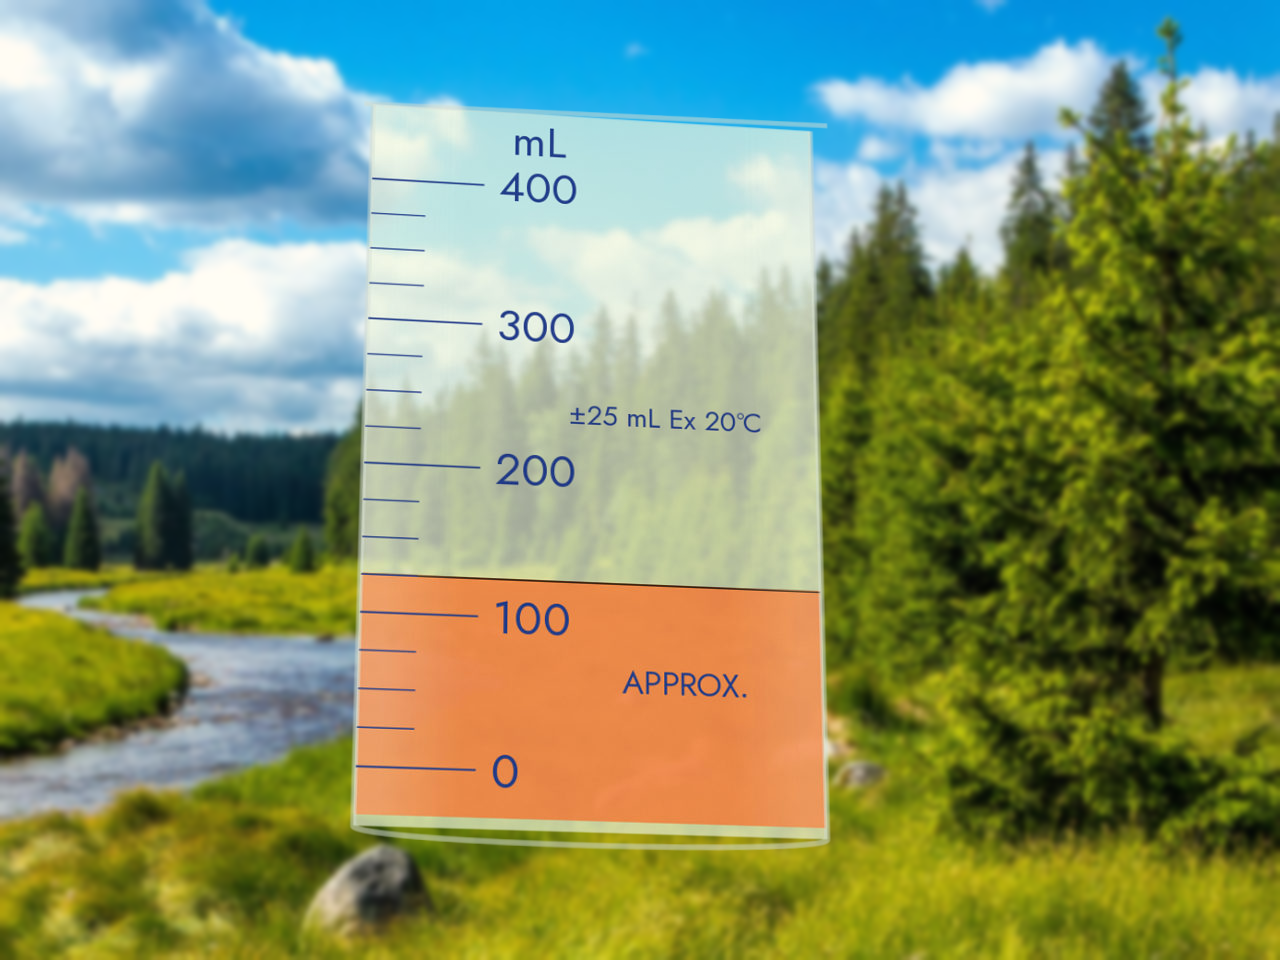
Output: 125mL
